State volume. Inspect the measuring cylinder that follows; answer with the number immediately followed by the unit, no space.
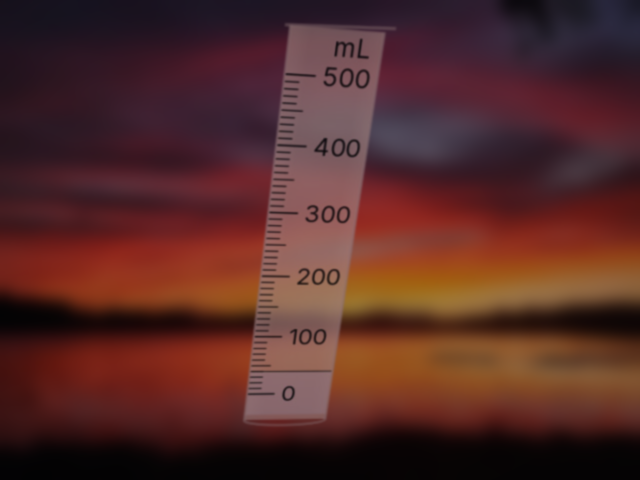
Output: 40mL
